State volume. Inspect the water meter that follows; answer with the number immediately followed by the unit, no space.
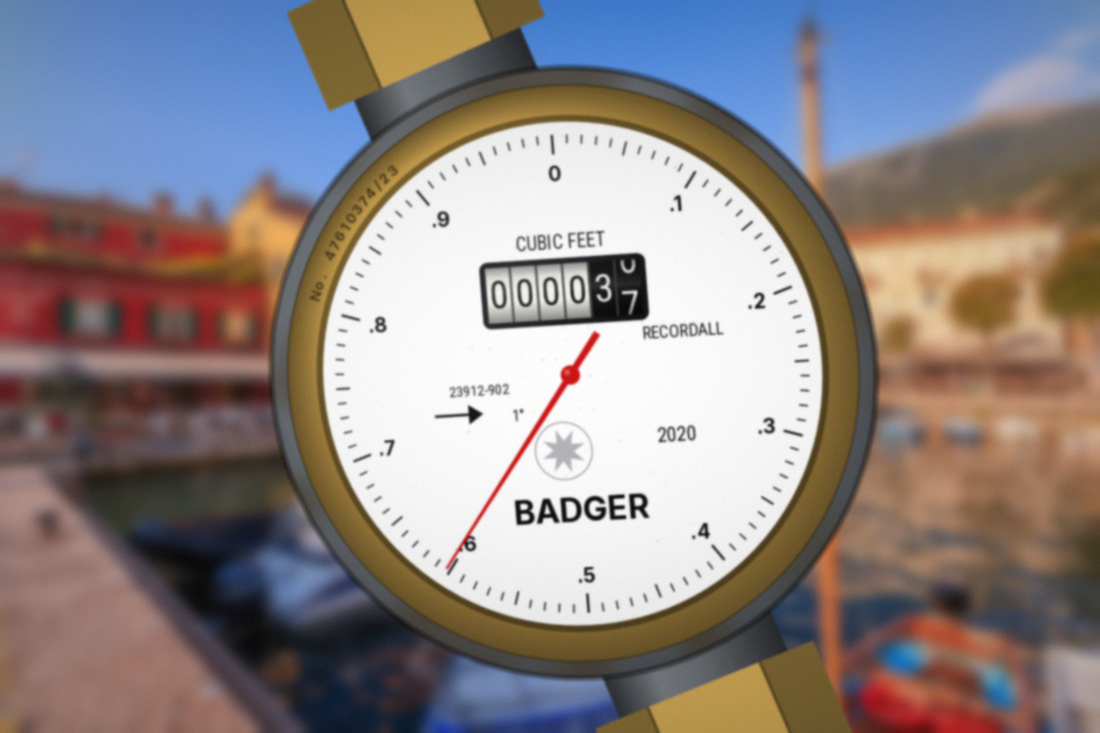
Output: 36.60ft³
